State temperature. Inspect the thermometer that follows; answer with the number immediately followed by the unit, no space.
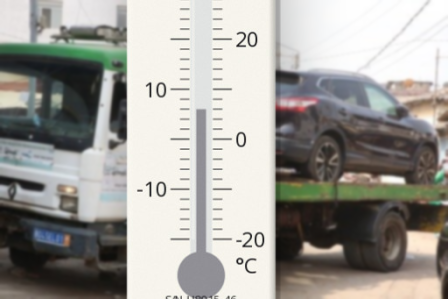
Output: 6°C
